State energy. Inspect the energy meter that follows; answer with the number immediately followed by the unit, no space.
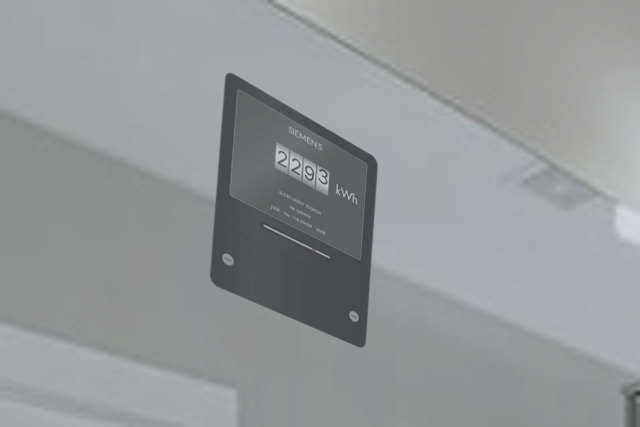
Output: 2293kWh
